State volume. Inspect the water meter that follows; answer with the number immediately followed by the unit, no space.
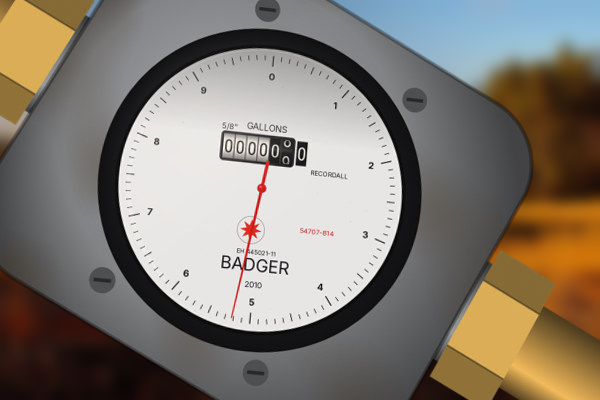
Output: 85.2gal
